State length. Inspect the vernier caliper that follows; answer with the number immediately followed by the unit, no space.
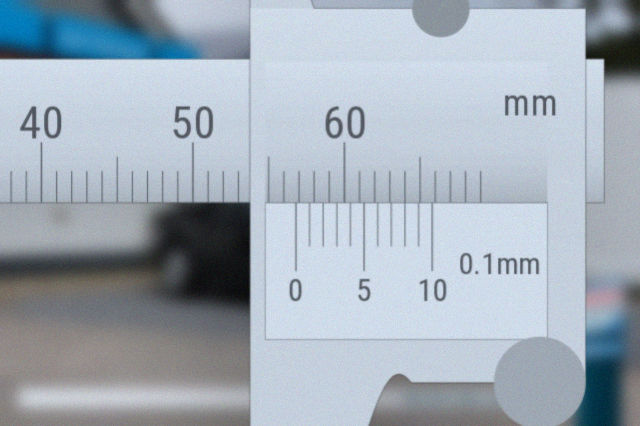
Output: 56.8mm
